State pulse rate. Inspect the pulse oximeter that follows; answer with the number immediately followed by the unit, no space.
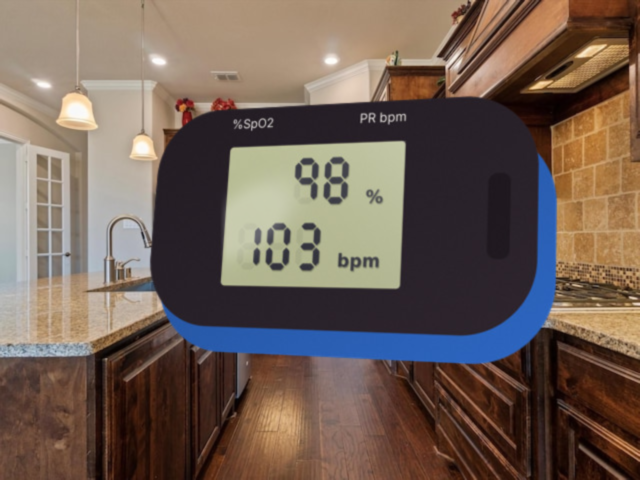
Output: 103bpm
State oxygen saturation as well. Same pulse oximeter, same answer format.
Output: 98%
